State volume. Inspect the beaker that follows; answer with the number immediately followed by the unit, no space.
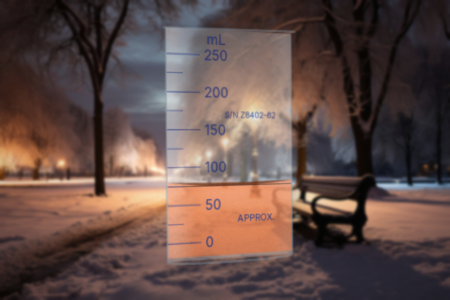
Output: 75mL
